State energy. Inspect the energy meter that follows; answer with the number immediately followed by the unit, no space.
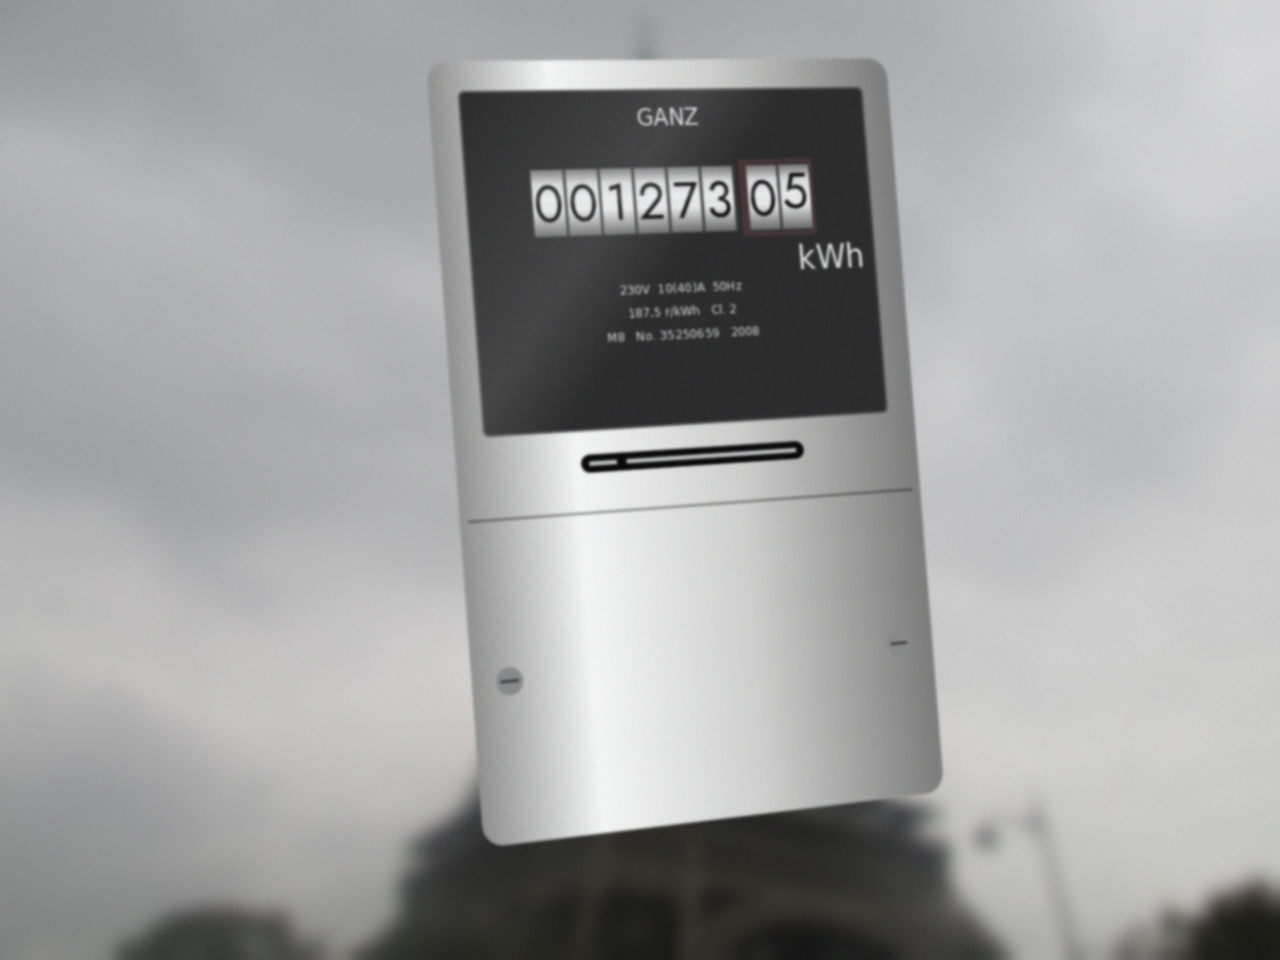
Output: 1273.05kWh
